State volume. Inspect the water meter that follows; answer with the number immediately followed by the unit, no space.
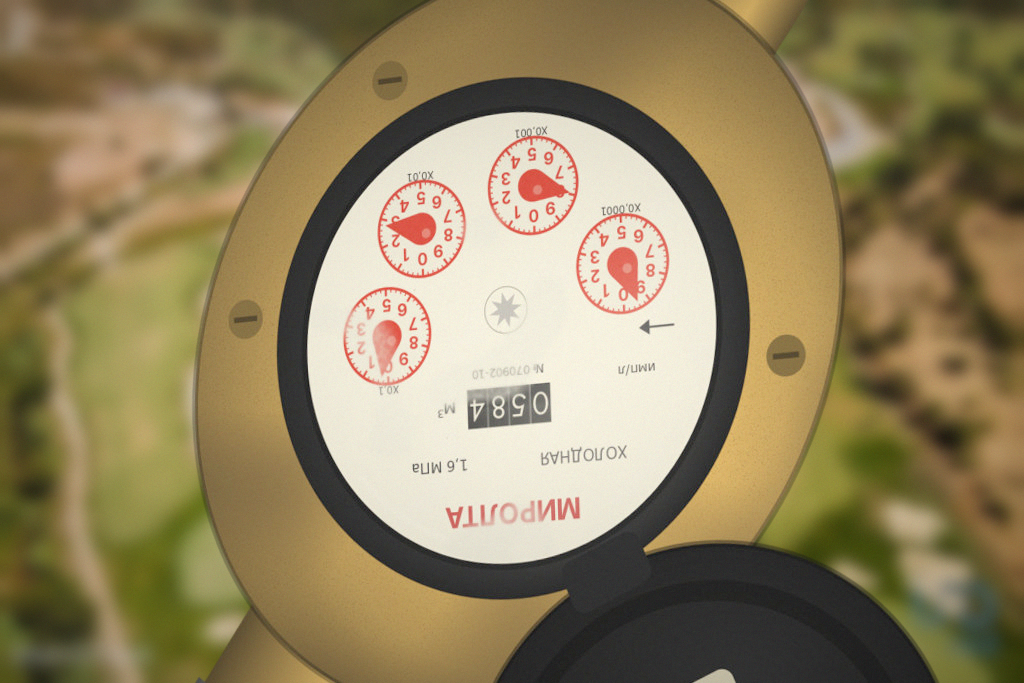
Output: 584.0279m³
